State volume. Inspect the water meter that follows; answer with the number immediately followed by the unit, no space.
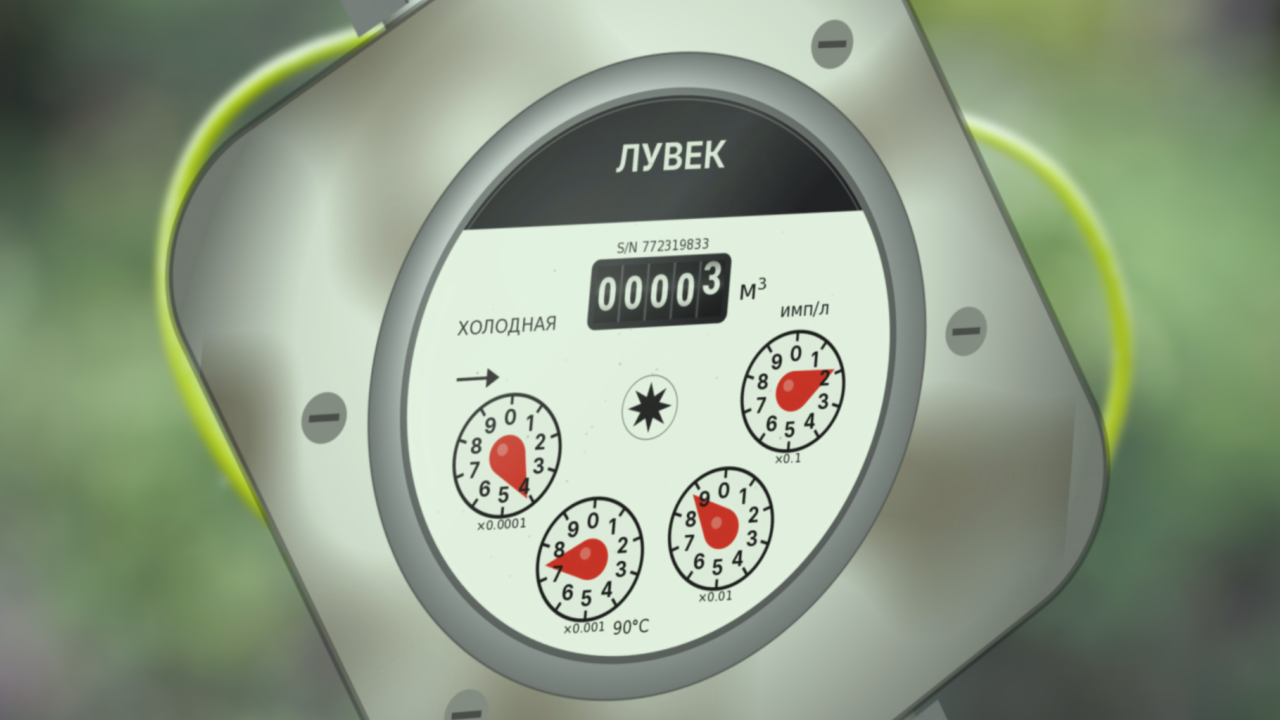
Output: 3.1874m³
